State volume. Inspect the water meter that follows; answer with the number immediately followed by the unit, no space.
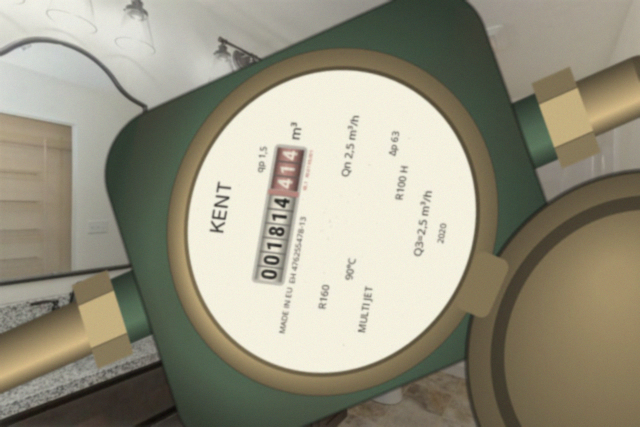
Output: 1814.414m³
